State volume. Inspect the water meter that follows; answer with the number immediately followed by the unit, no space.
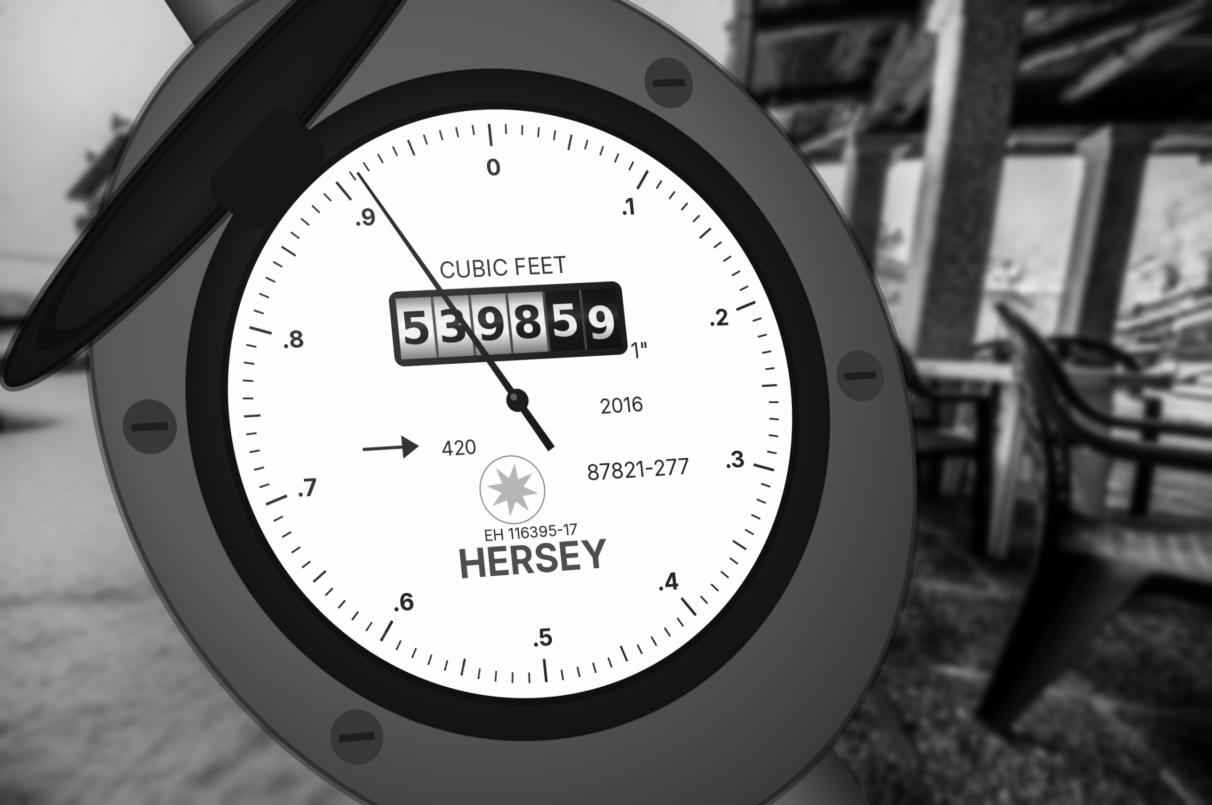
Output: 539858.91ft³
